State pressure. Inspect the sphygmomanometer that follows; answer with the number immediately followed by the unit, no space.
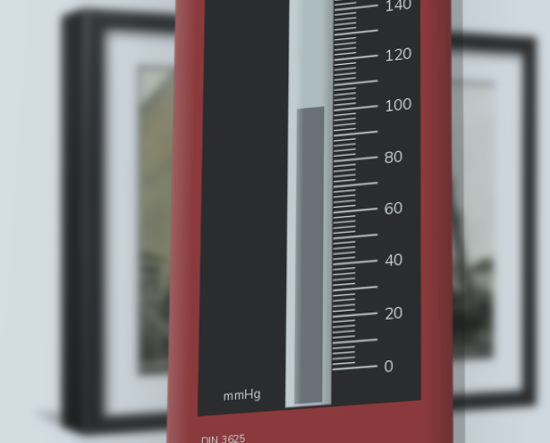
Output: 102mmHg
